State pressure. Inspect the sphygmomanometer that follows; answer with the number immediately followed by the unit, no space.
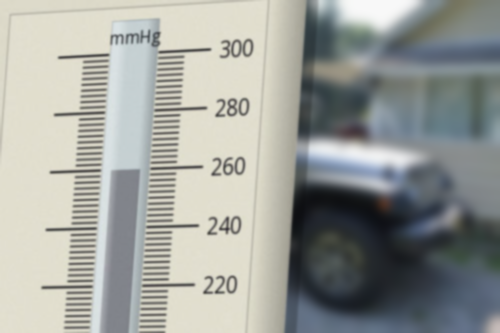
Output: 260mmHg
